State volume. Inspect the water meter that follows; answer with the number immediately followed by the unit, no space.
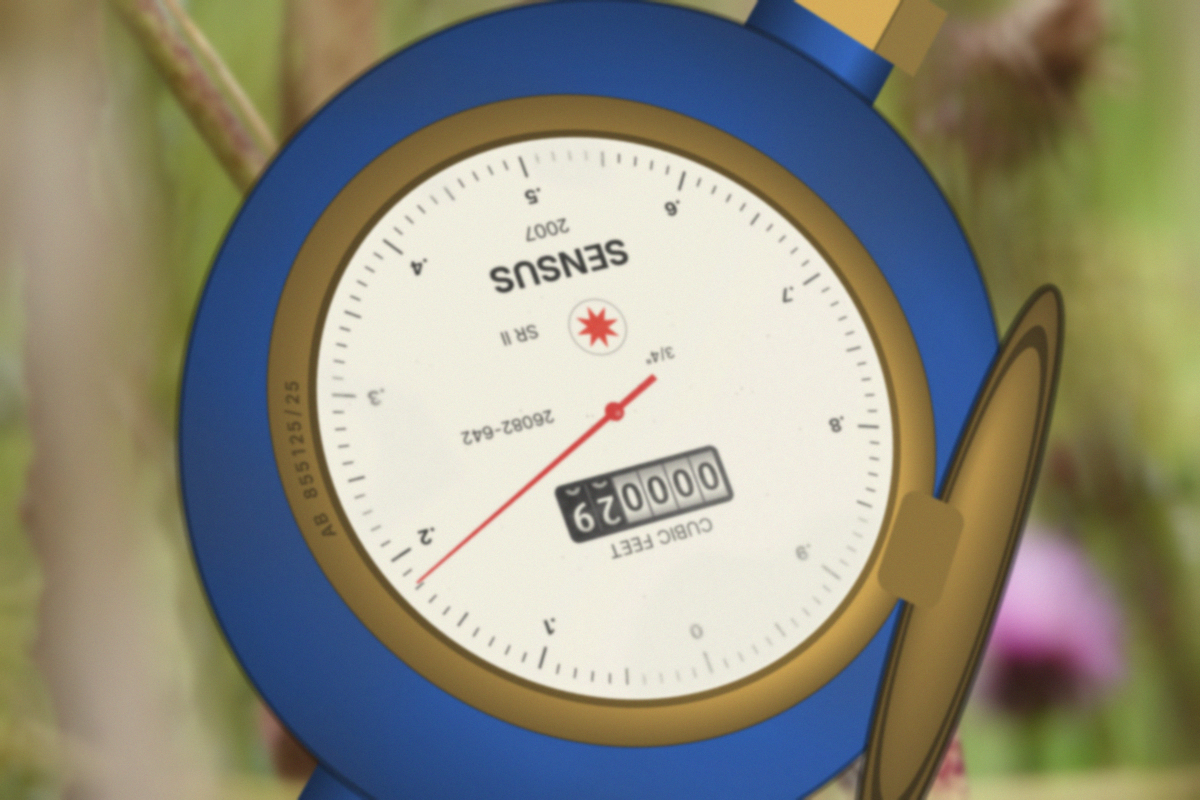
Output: 29.18ft³
